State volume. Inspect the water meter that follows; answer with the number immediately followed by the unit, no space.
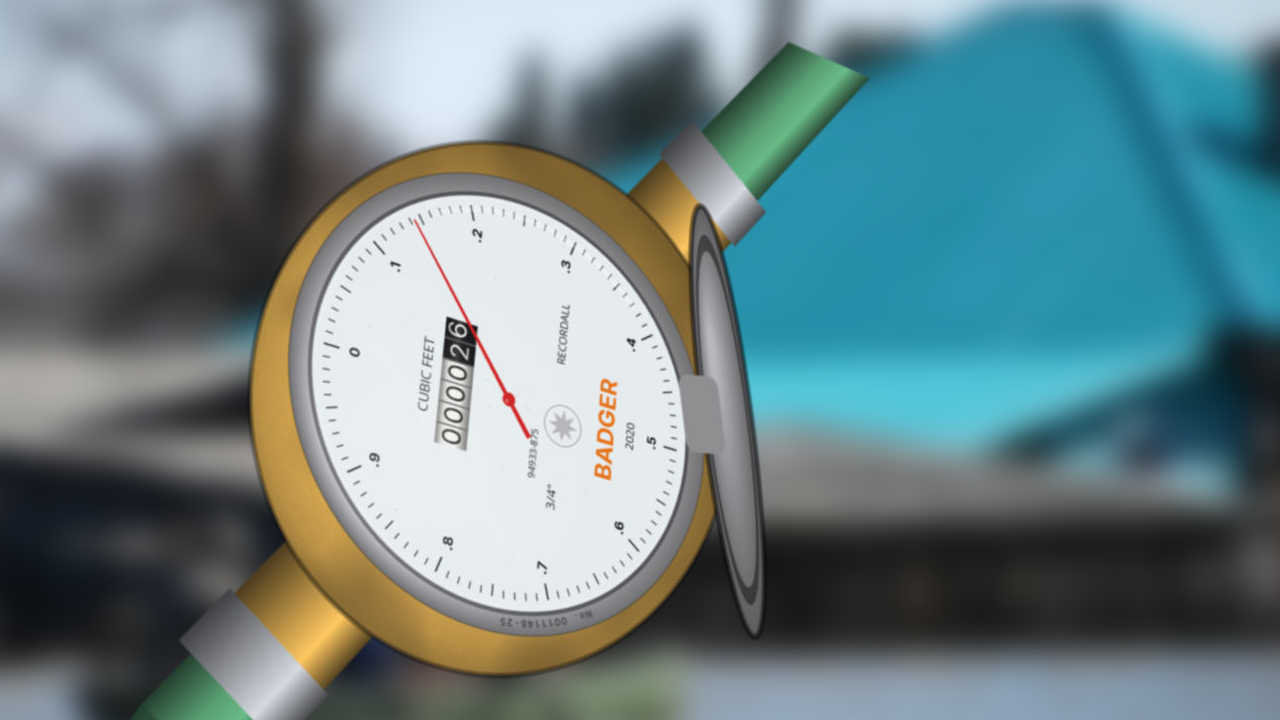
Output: 26.14ft³
